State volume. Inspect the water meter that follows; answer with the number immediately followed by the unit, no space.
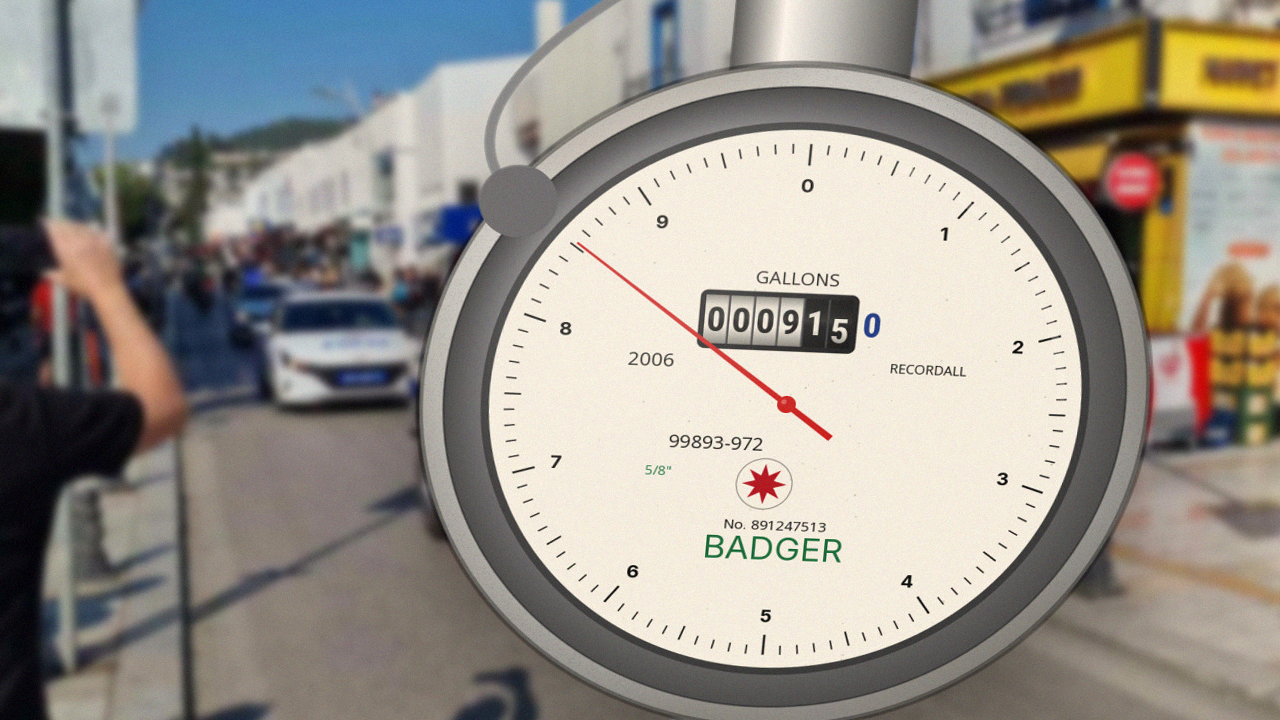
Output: 9148.5gal
